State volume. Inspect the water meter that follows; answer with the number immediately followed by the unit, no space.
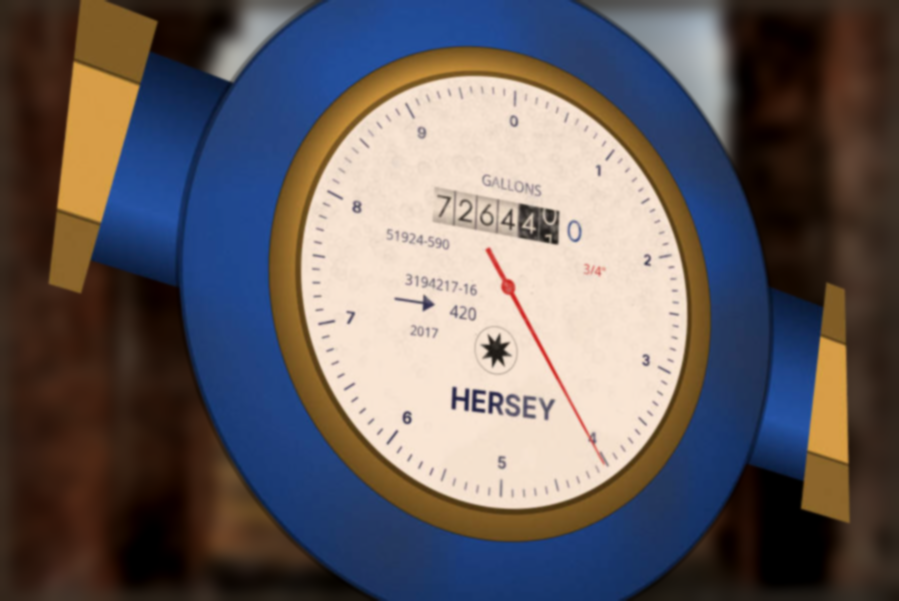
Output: 7264404.0gal
